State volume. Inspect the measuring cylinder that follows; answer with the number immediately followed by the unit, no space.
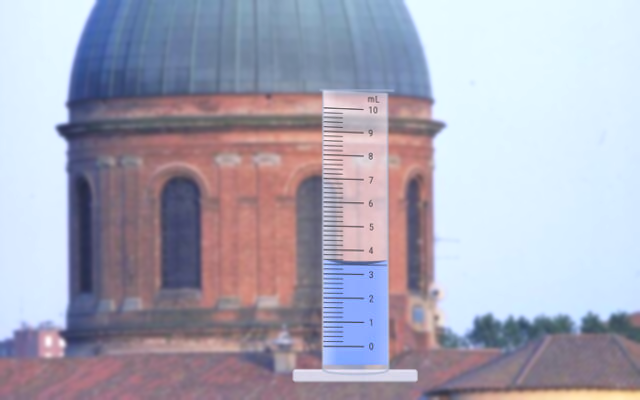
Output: 3.4mL
